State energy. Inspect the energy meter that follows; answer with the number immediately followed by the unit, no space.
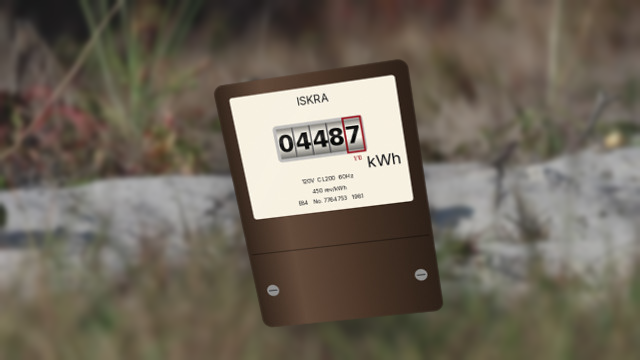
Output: 448.7kWh
